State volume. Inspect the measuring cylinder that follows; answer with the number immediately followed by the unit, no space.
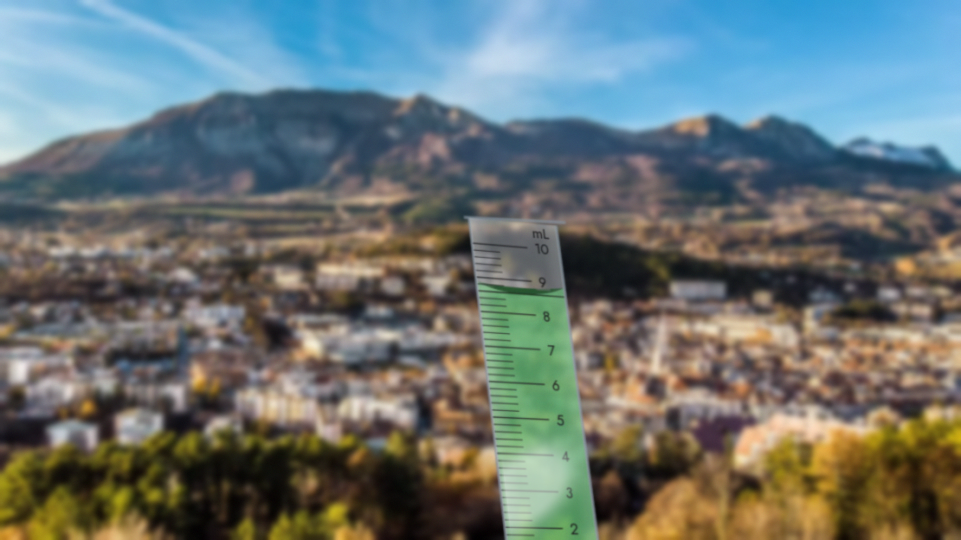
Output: 8.6mL
